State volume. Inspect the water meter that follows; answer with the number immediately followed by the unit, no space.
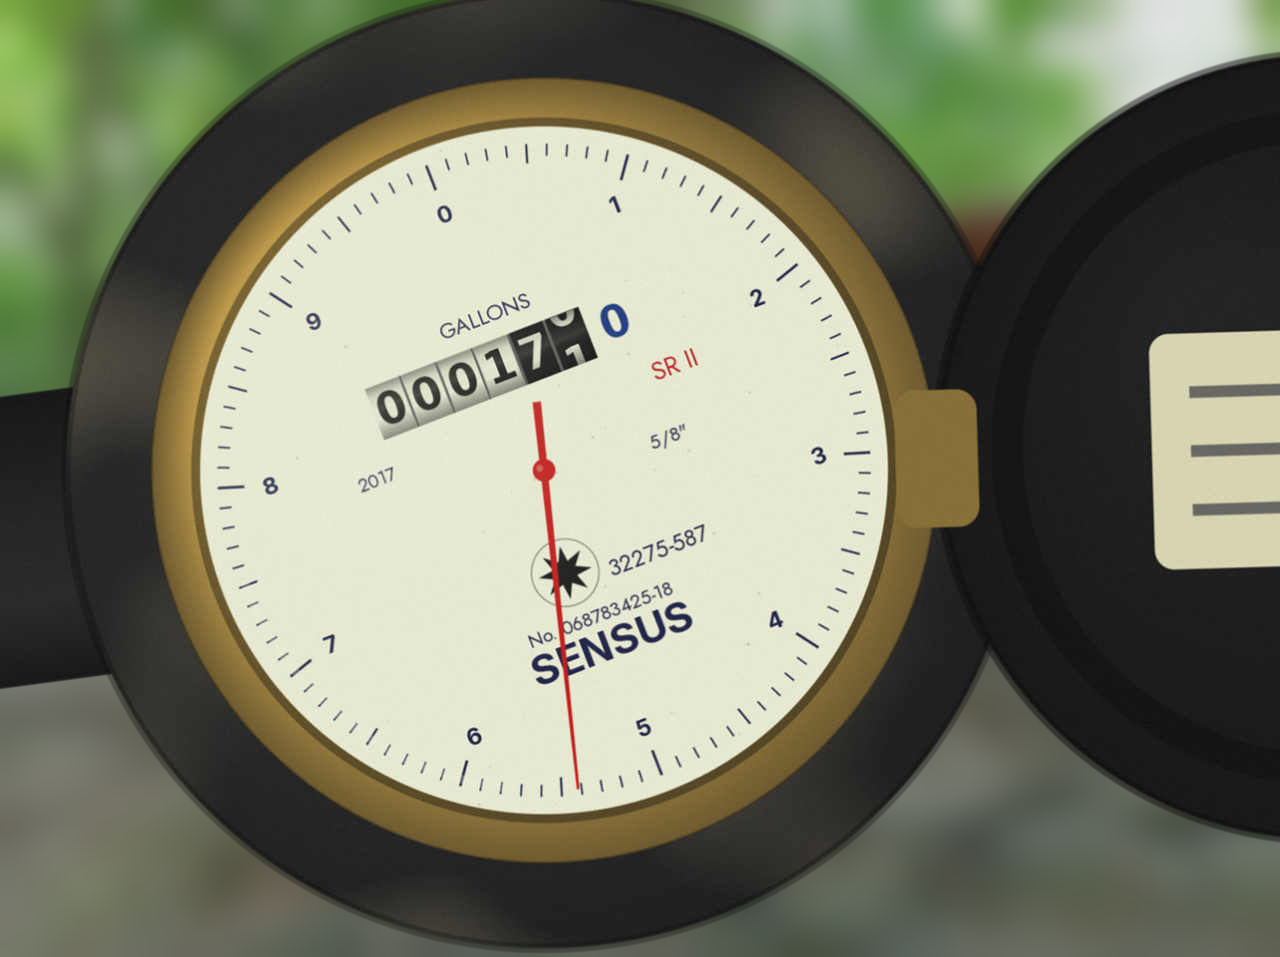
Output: 1705.4gal
